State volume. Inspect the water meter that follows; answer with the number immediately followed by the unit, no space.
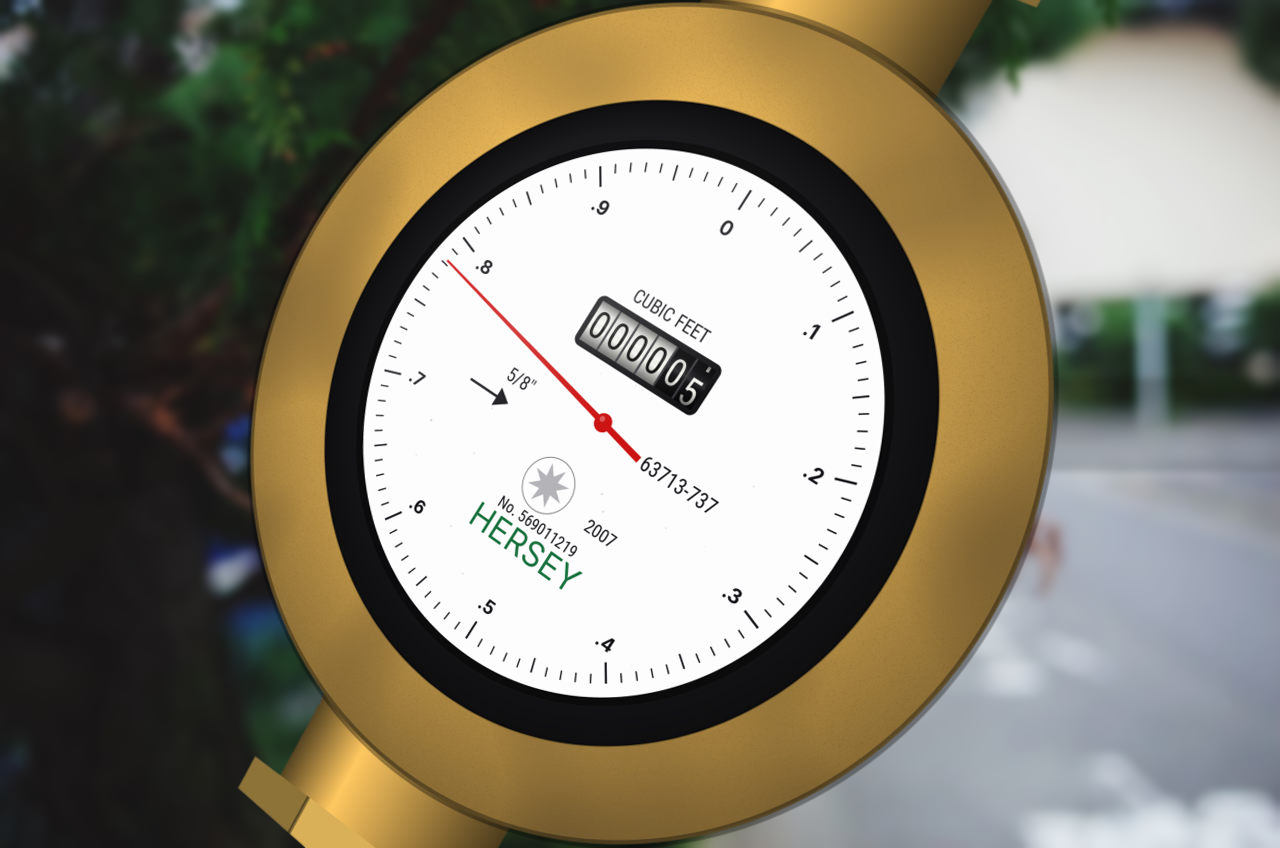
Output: 4.78ft³
